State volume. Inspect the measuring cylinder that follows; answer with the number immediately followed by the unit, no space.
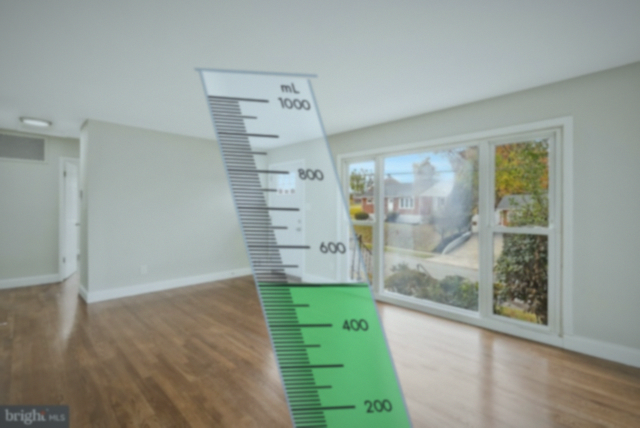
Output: 500mL
